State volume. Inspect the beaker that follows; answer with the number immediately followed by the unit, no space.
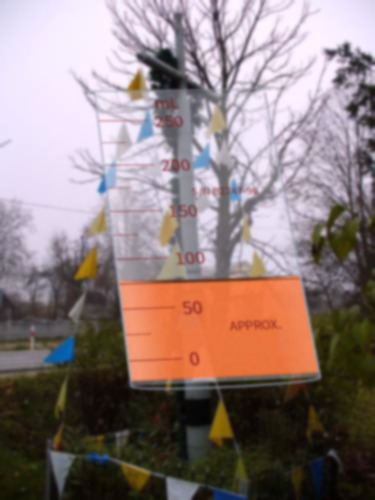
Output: 75mL
